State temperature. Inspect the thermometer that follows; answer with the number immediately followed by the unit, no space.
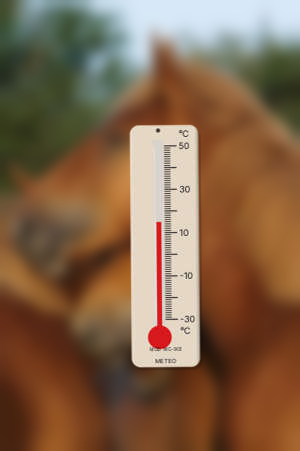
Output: 15°C
